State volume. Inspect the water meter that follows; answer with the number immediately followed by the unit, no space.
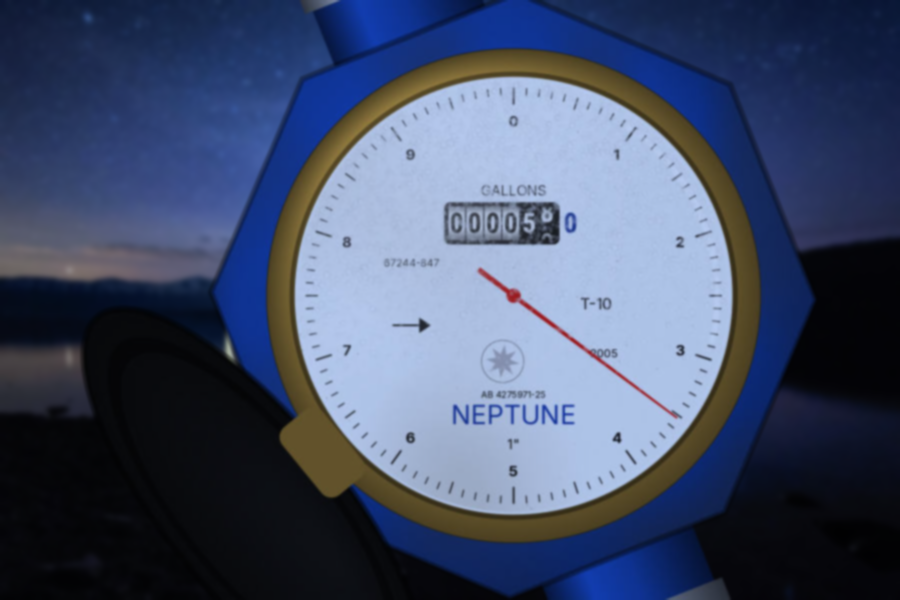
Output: 583.5gal
